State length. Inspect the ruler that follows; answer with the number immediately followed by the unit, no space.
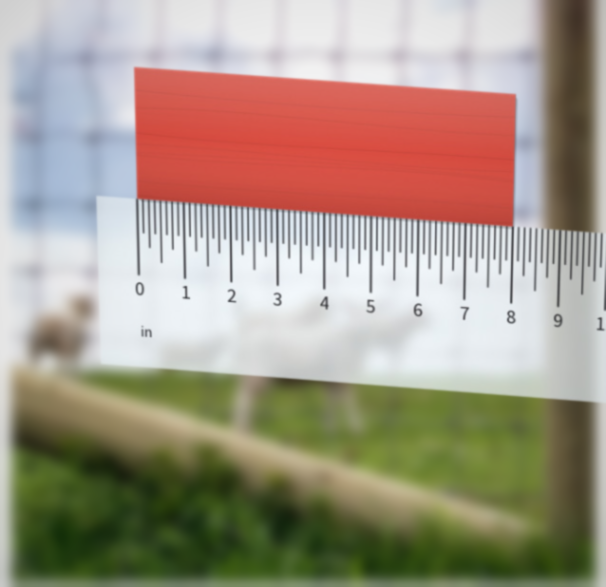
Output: 8in
